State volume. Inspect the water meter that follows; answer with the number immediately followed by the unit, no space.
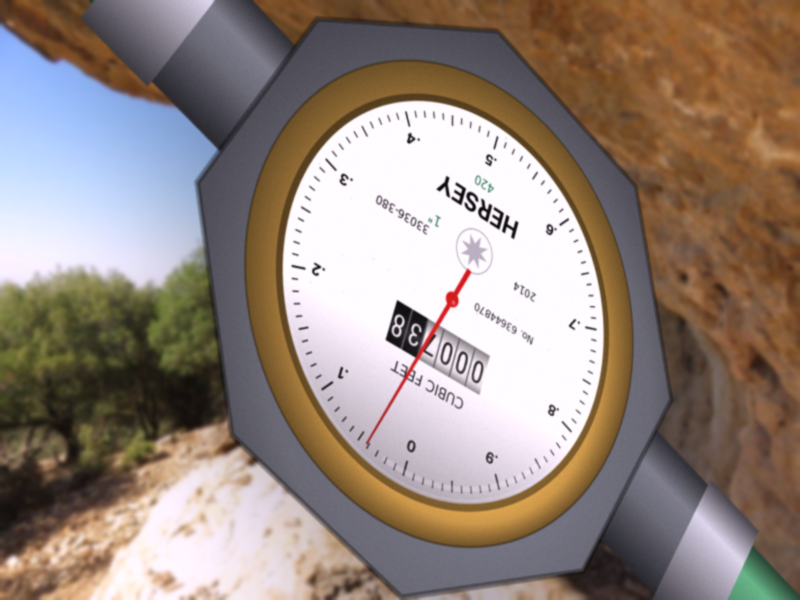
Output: 738.04ft³
